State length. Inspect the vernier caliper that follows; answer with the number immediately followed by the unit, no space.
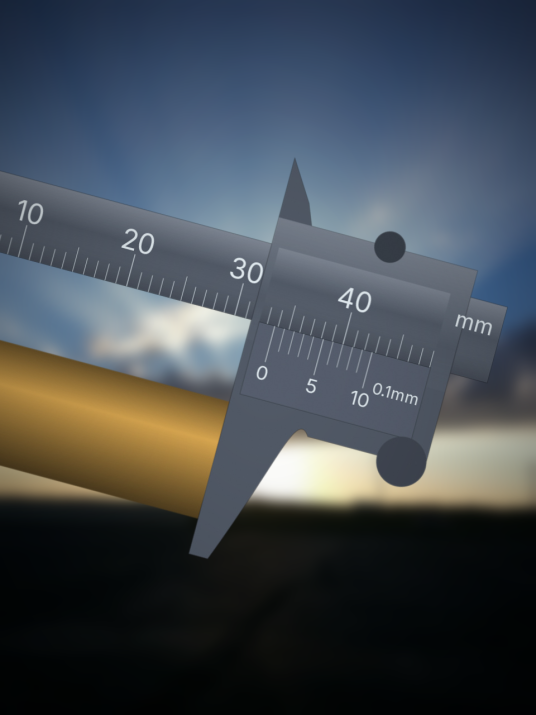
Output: 33.7mm
